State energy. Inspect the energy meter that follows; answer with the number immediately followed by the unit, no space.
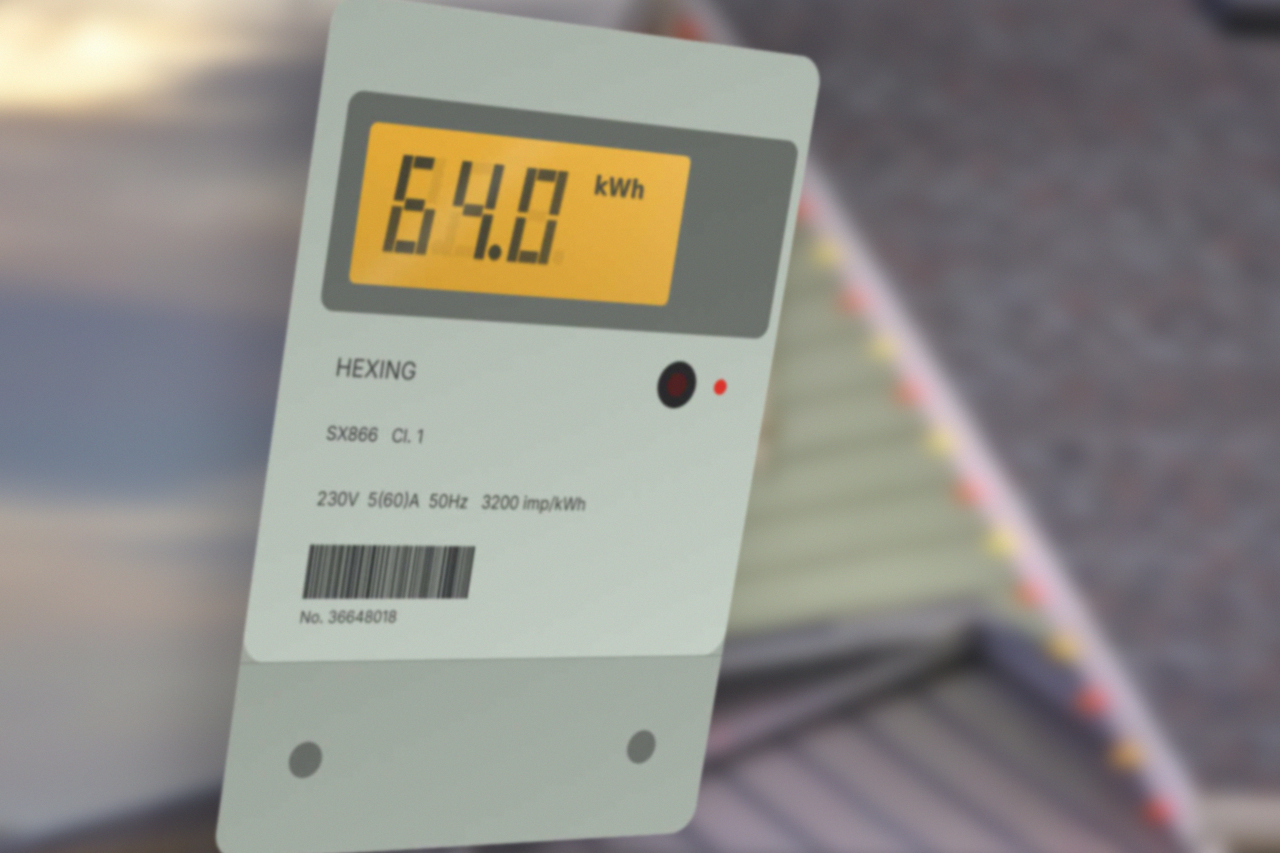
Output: 64.0kWh
